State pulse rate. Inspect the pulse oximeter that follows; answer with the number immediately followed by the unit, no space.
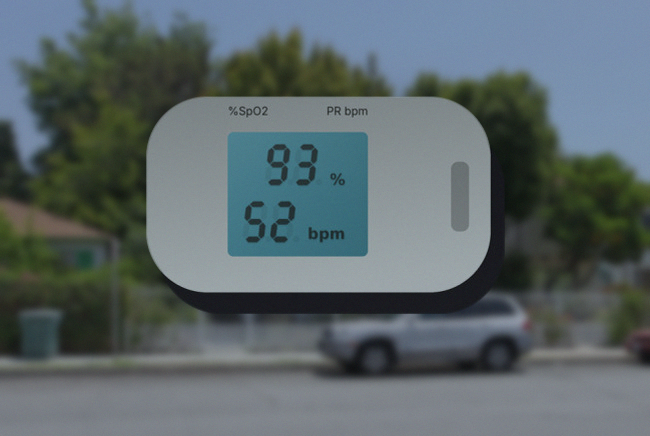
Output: 52bpm
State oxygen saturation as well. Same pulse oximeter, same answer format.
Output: 93%
